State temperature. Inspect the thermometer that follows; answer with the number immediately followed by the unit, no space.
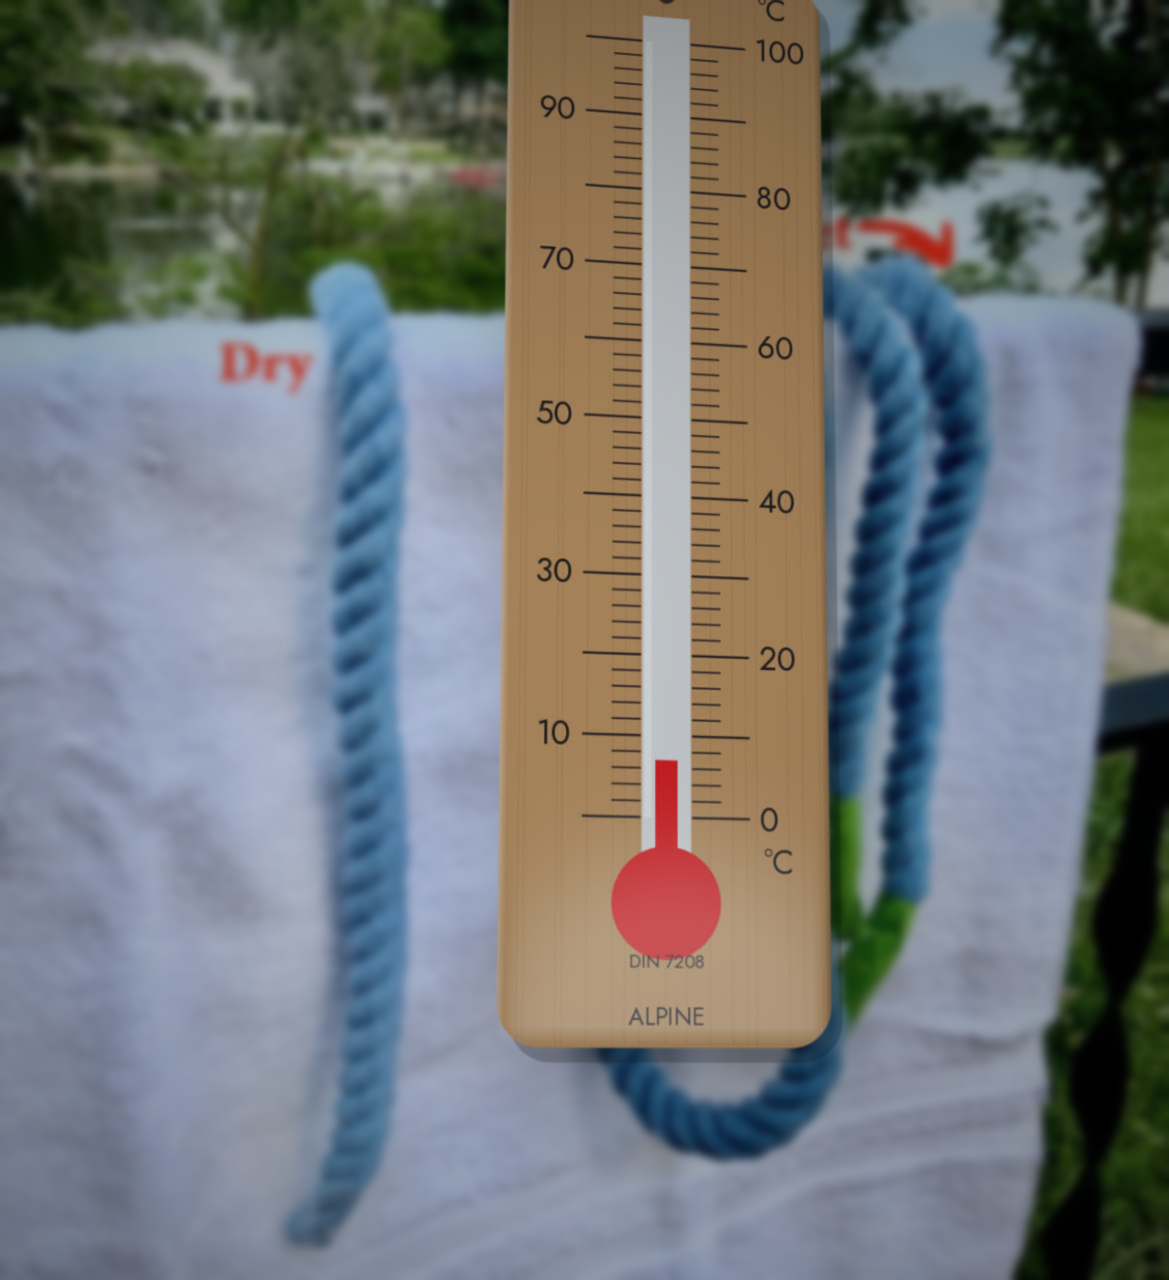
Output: 7°C
